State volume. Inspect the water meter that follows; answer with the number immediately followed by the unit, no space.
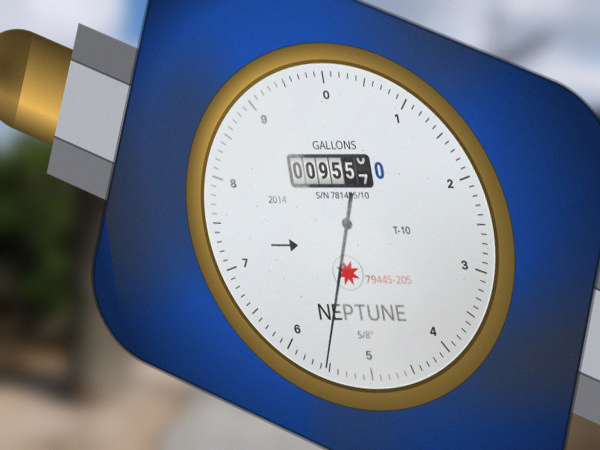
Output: 95565.5gal
